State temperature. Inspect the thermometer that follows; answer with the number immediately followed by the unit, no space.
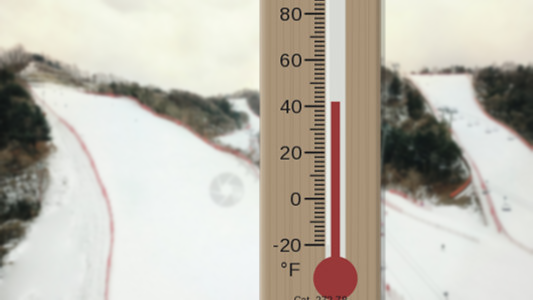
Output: 42°F
